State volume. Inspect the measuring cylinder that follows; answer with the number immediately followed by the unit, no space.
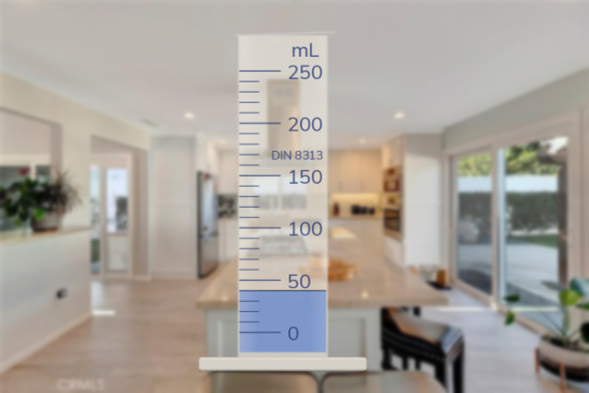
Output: 40mL
